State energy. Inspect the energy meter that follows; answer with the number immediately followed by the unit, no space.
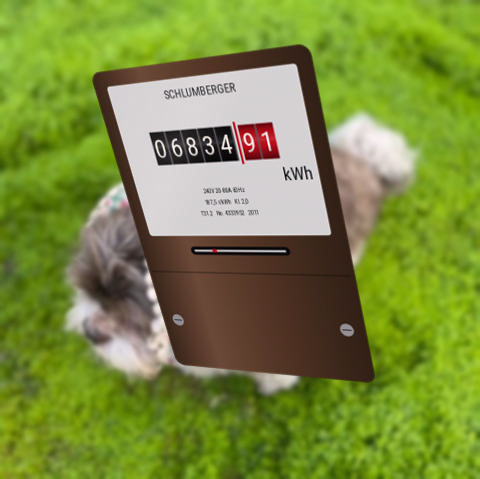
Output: 6834.91kWh
